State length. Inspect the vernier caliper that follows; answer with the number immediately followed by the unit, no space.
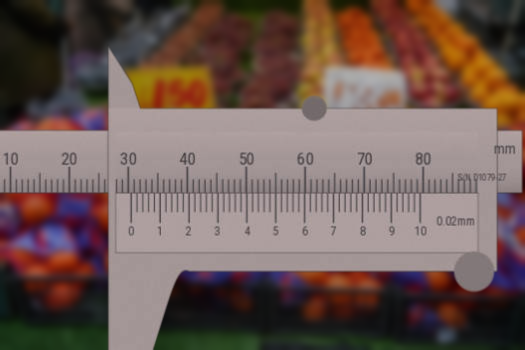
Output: 30.5mm
